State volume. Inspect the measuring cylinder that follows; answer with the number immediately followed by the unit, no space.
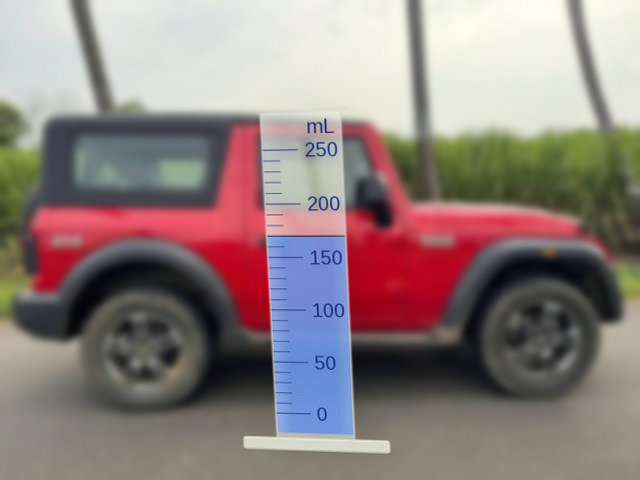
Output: 170mL
